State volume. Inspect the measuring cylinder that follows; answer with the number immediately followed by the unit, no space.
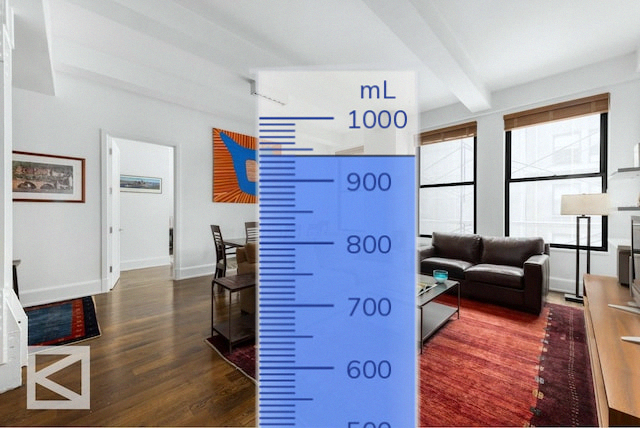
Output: 940mL
